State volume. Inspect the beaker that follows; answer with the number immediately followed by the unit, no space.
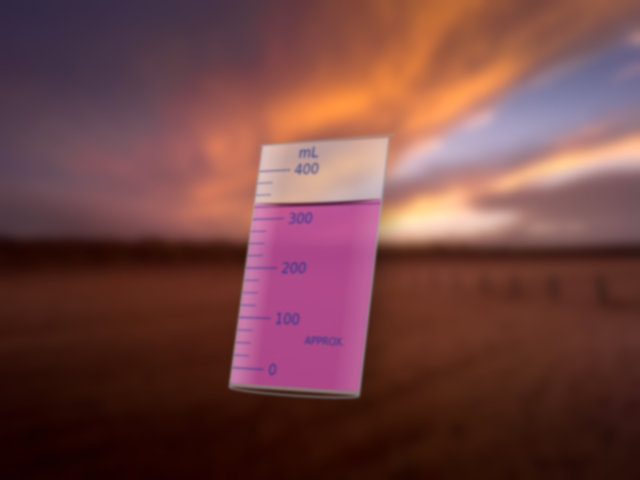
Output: 325mL
